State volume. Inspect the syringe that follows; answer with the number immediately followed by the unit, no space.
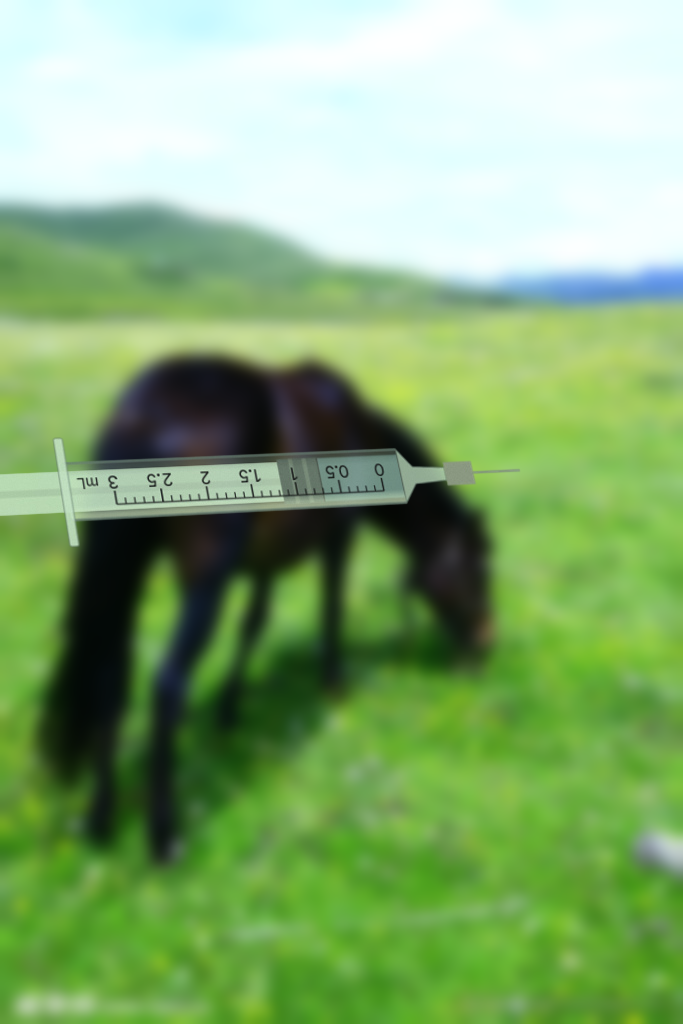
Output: 0.7mL
